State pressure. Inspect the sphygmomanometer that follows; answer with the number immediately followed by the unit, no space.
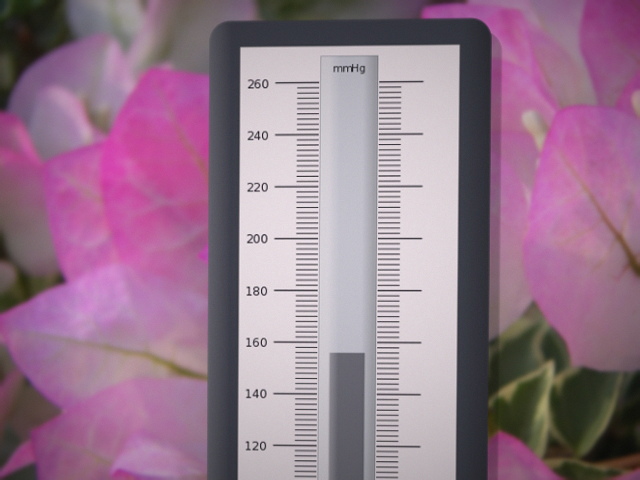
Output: 156mmHg
